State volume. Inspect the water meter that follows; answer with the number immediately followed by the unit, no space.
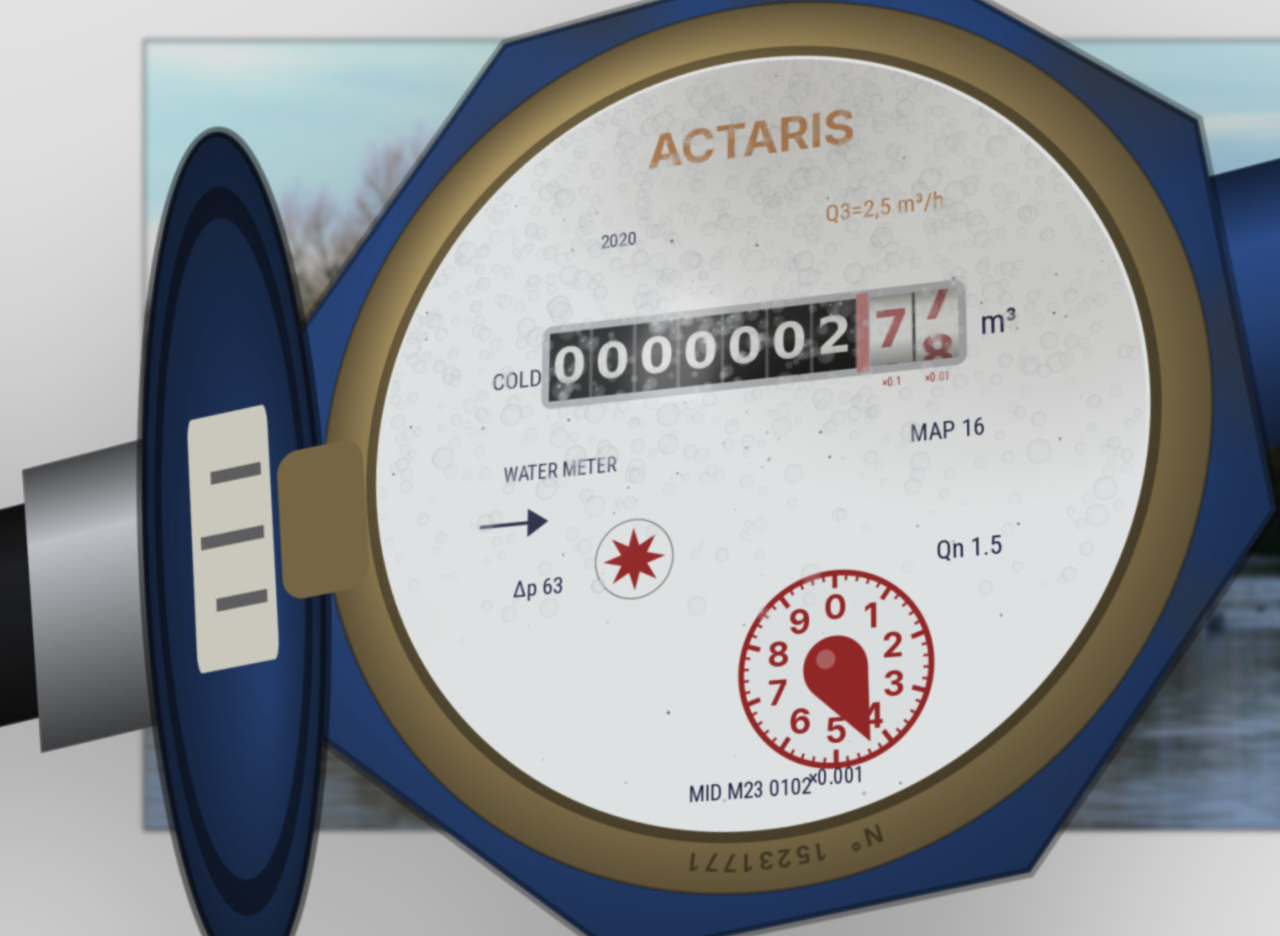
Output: 2.774m³
